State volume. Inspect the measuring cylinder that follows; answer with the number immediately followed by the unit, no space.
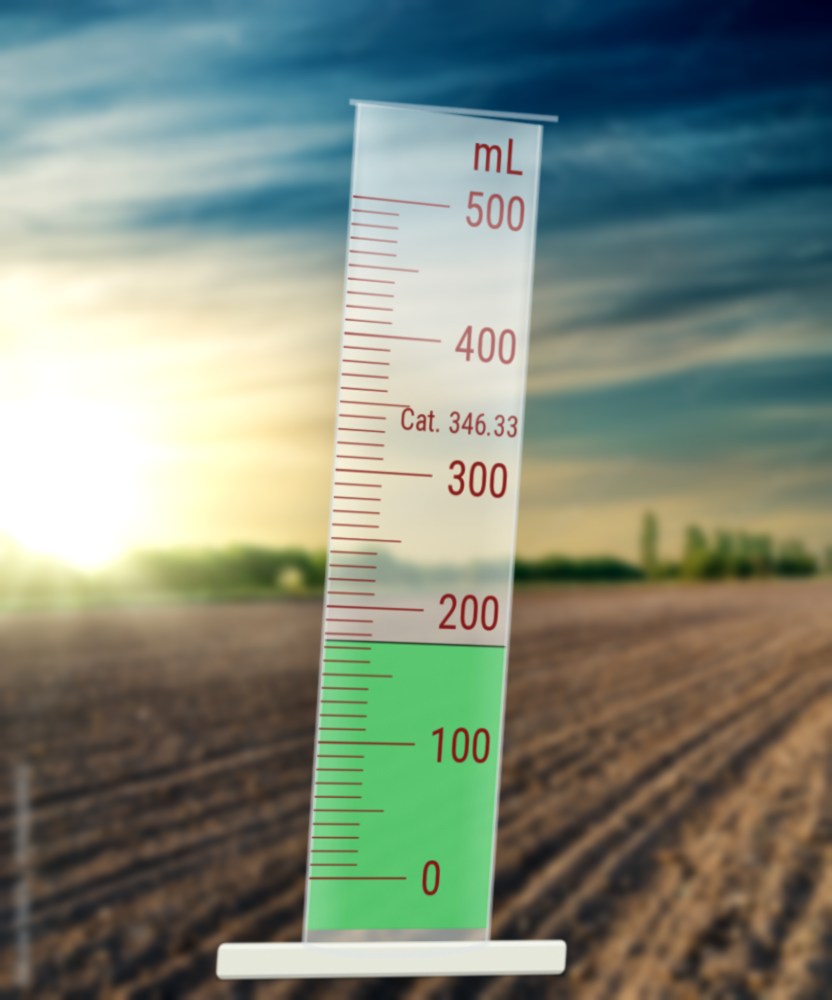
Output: 175mL
